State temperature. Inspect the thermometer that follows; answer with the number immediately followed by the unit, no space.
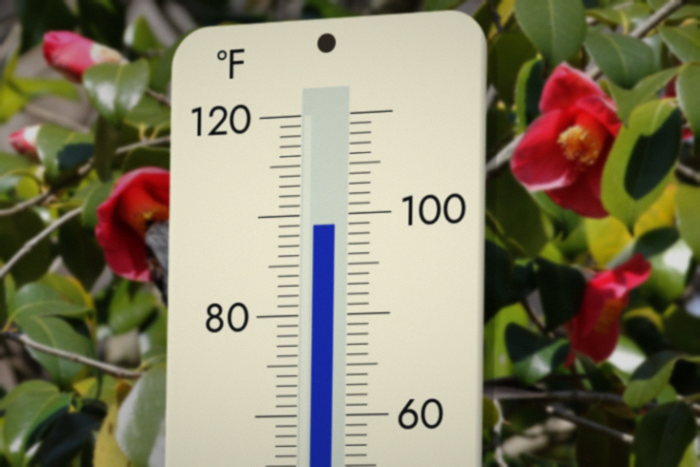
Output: 98°F
